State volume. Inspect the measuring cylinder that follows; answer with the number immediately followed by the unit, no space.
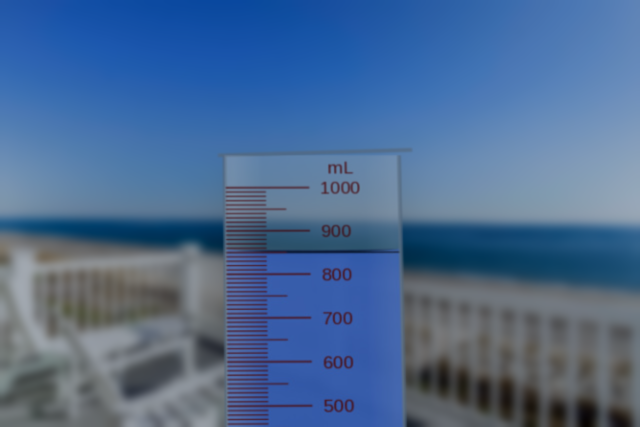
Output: 850mL
